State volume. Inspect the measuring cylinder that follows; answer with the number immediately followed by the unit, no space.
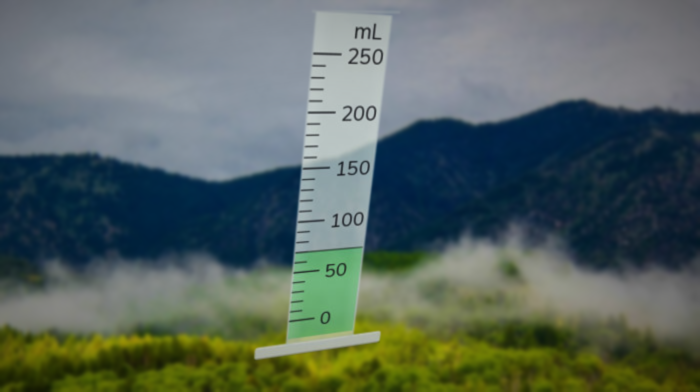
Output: 70mL
